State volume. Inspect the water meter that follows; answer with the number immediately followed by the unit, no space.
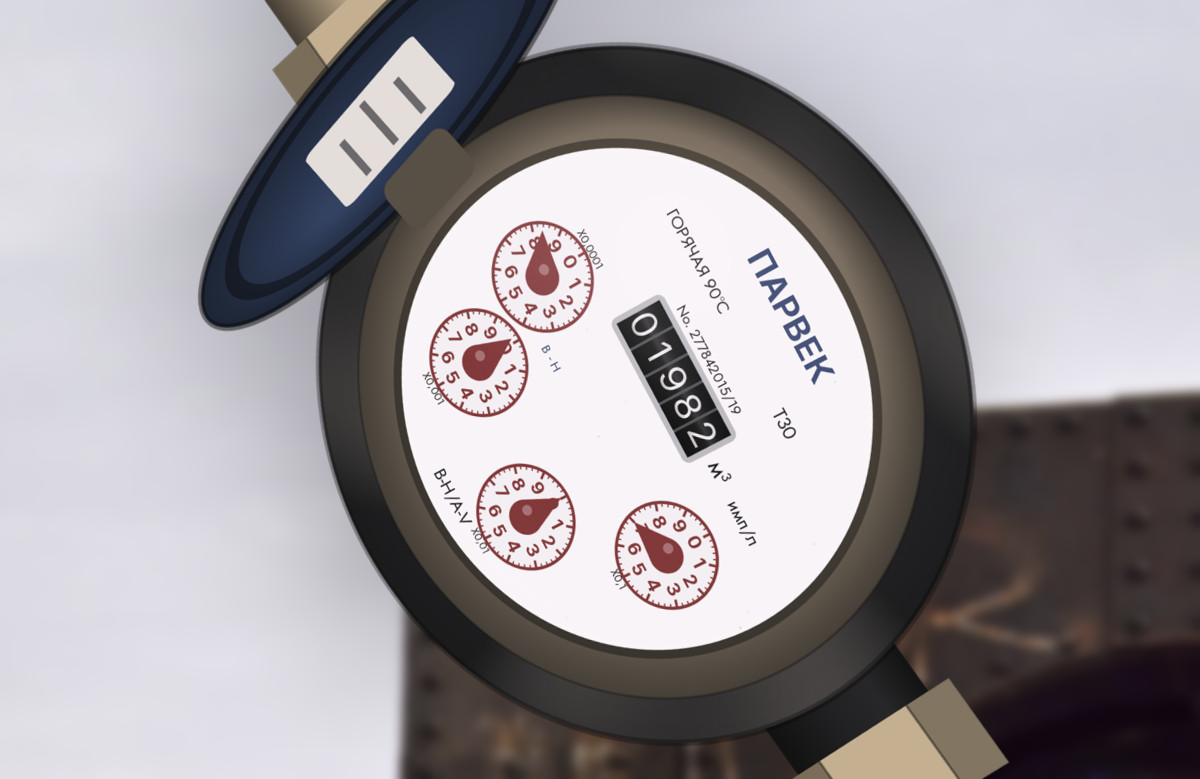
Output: 1982.6998m³
